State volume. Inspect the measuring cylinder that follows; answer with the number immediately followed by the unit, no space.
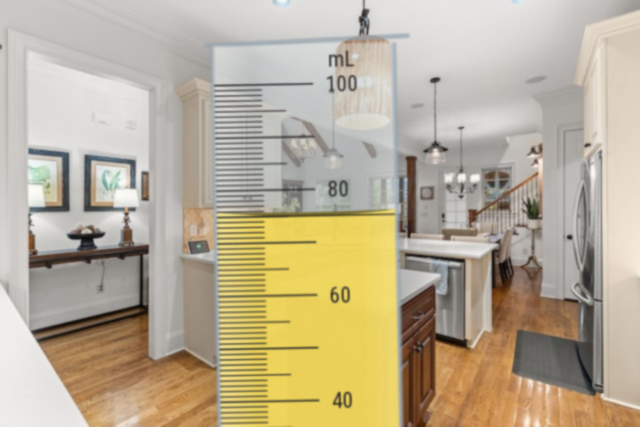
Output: 75mL
